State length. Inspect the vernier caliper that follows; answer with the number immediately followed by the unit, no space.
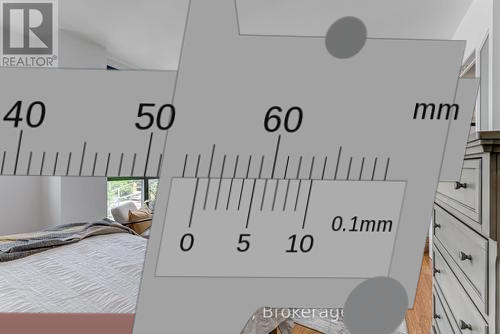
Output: 54.2mm
